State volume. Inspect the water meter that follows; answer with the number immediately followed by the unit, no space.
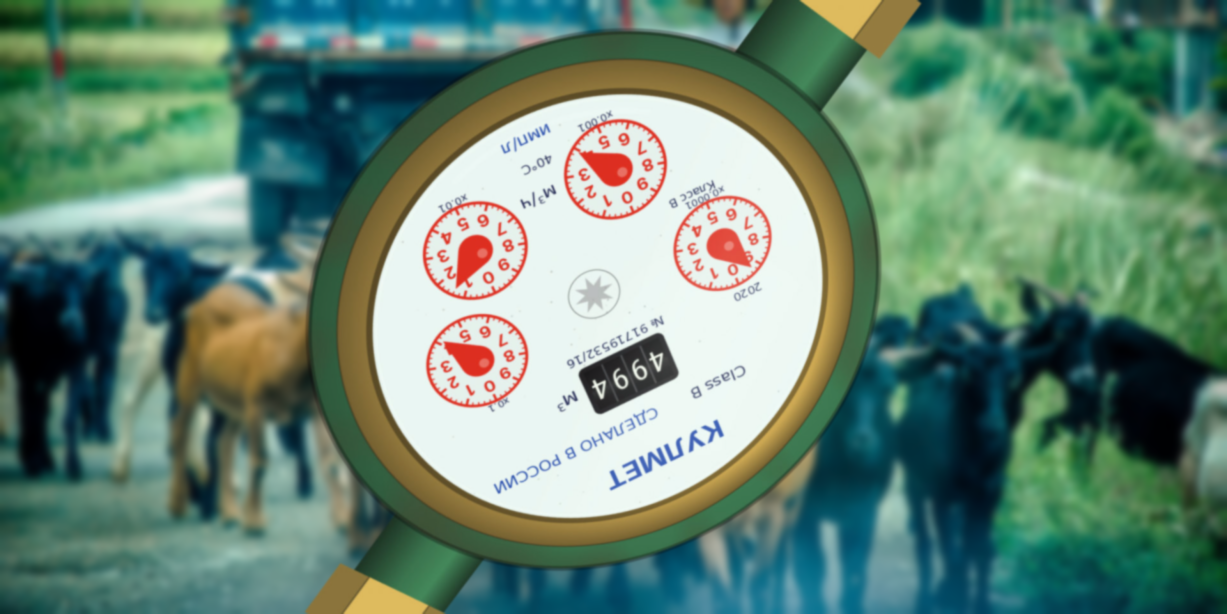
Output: 4994.4139m³
